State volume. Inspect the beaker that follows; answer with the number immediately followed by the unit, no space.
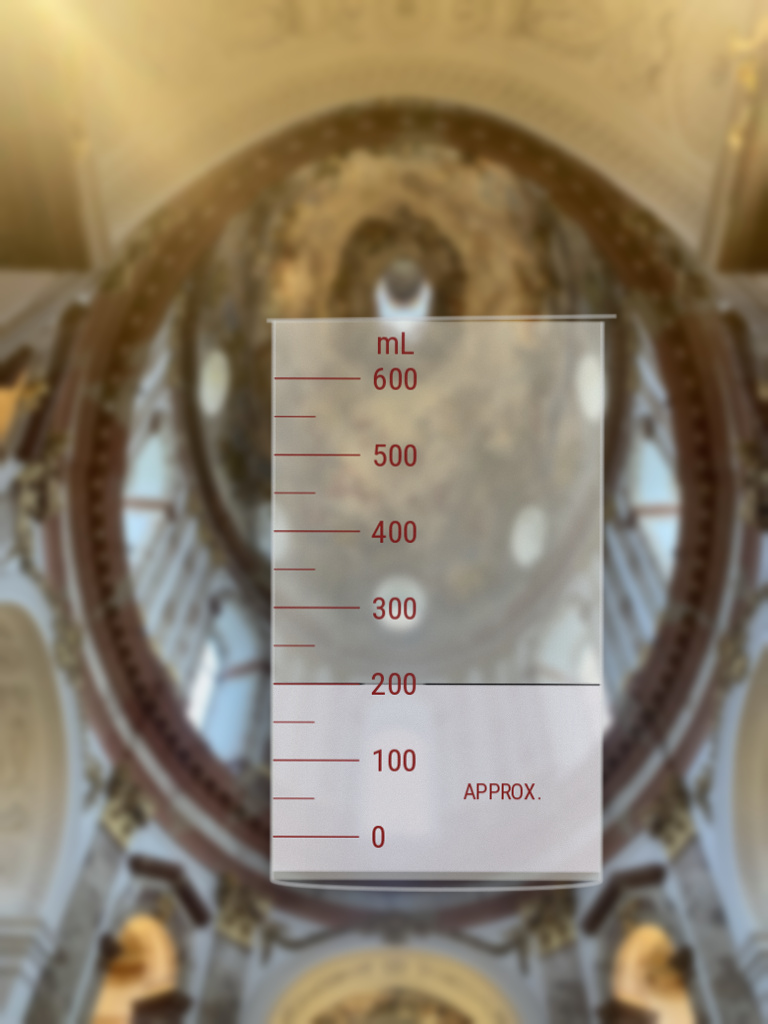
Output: 200mL
